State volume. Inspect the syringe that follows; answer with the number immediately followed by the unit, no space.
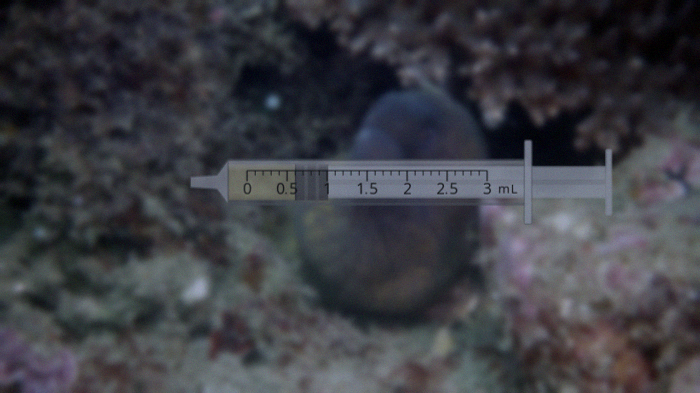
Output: 0.6mL
